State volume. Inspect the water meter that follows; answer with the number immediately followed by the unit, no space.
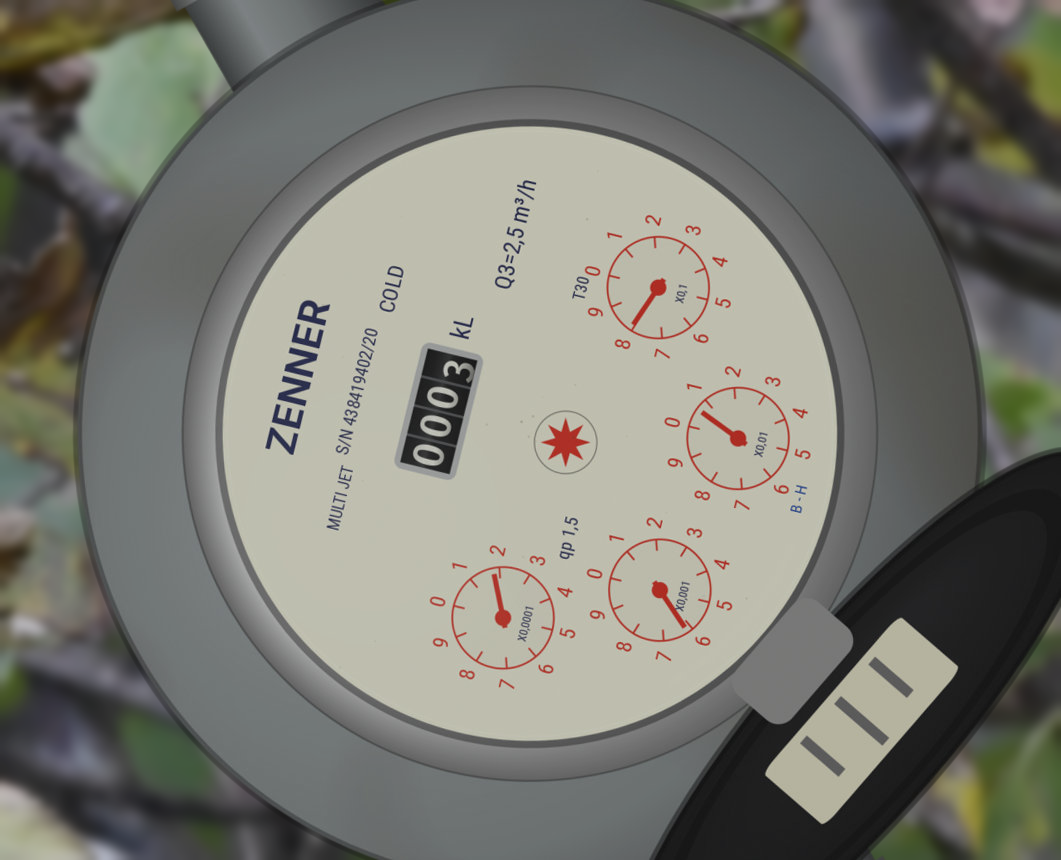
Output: 2.8061kL
